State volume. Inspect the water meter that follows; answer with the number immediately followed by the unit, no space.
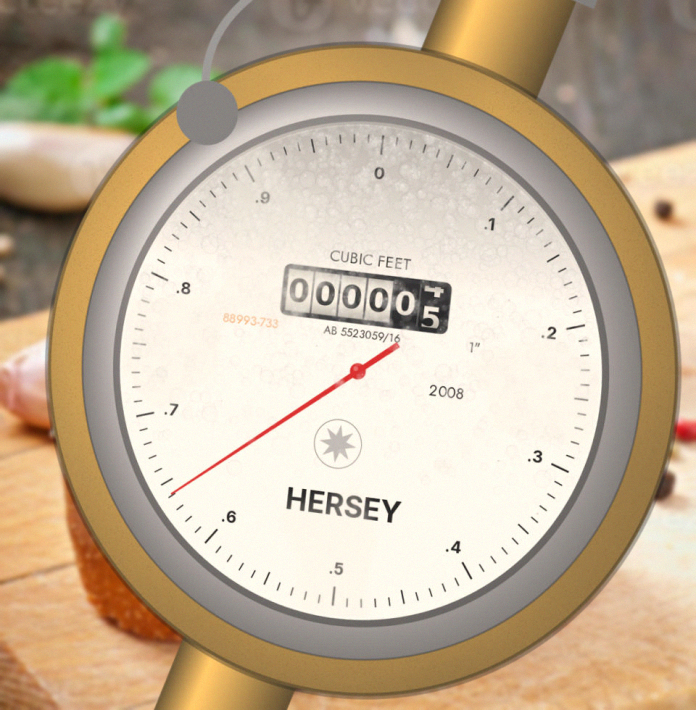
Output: 4.64ft³
